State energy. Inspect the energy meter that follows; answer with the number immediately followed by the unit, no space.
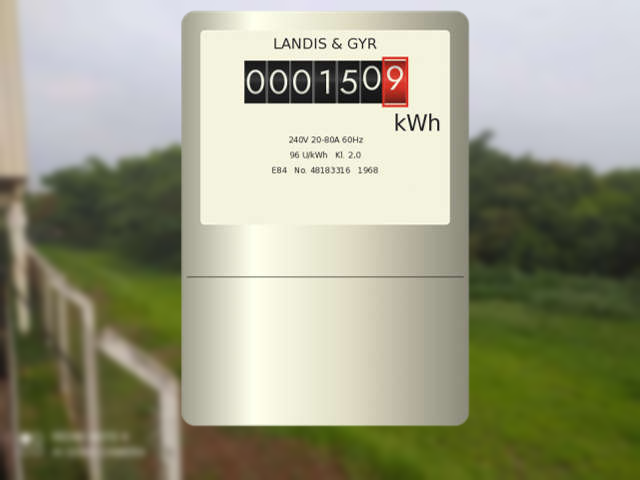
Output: 150.9kWh
